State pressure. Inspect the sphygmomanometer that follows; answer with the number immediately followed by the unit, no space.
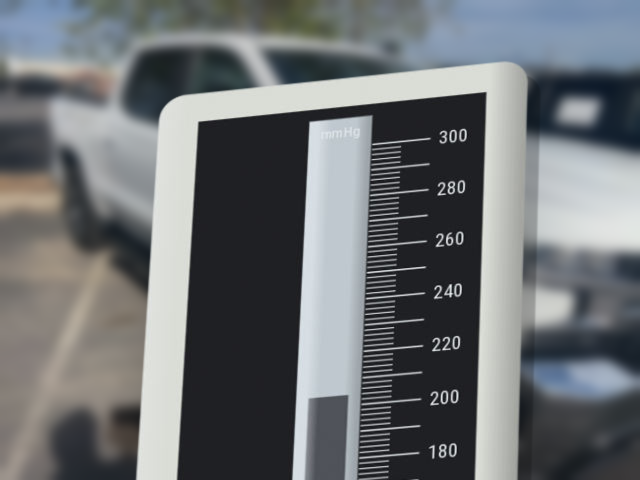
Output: 204mmHg
